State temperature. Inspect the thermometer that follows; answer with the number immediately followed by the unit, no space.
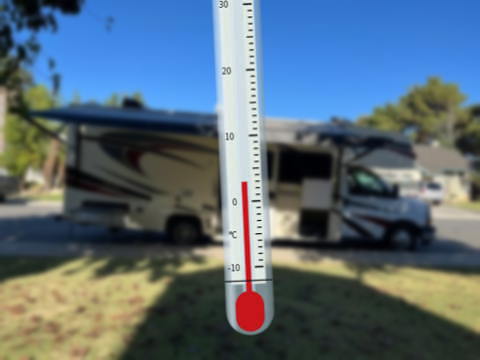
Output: 3°C
